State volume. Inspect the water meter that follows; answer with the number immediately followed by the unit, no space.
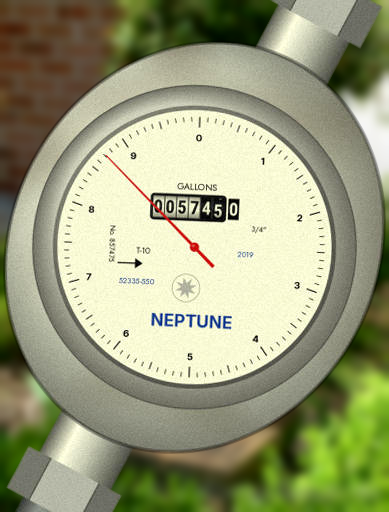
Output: 57448.7gal
